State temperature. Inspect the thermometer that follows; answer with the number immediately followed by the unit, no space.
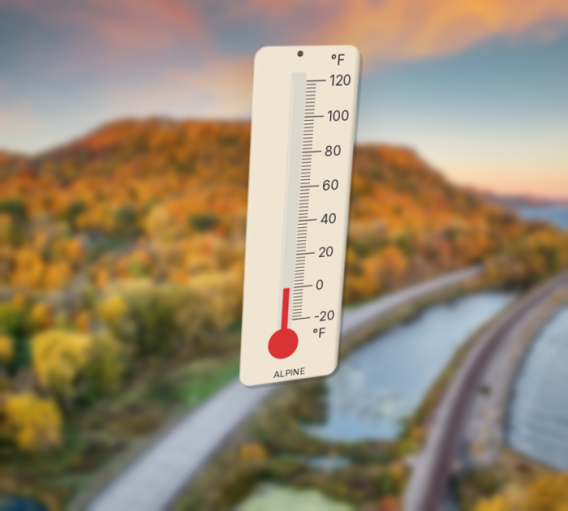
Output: 0°F
